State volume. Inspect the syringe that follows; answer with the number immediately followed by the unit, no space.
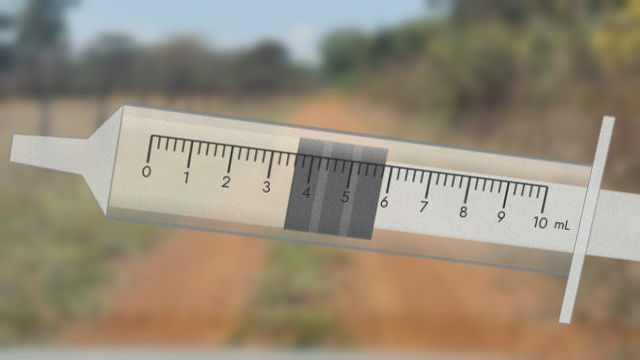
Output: 3.6mL
